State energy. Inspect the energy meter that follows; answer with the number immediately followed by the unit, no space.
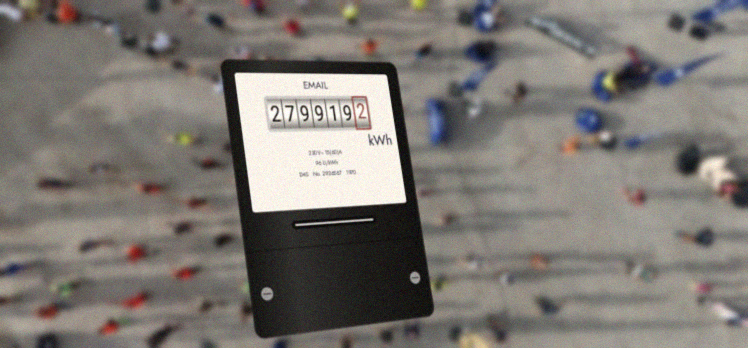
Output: 279919.2kWh
